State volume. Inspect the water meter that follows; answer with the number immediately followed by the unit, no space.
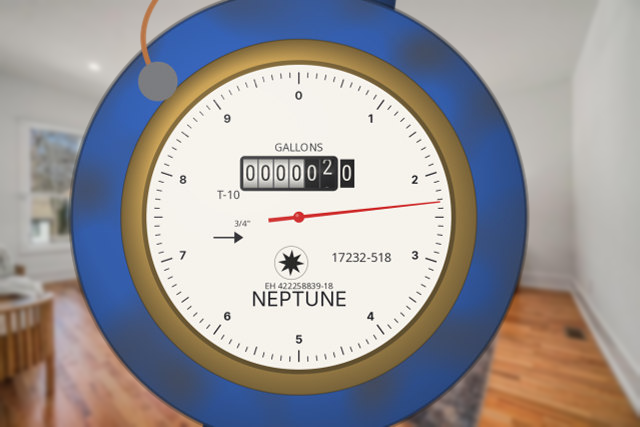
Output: 22.3gal
